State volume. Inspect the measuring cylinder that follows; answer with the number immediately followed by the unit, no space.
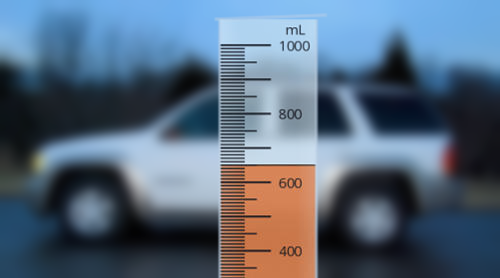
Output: 650mL
